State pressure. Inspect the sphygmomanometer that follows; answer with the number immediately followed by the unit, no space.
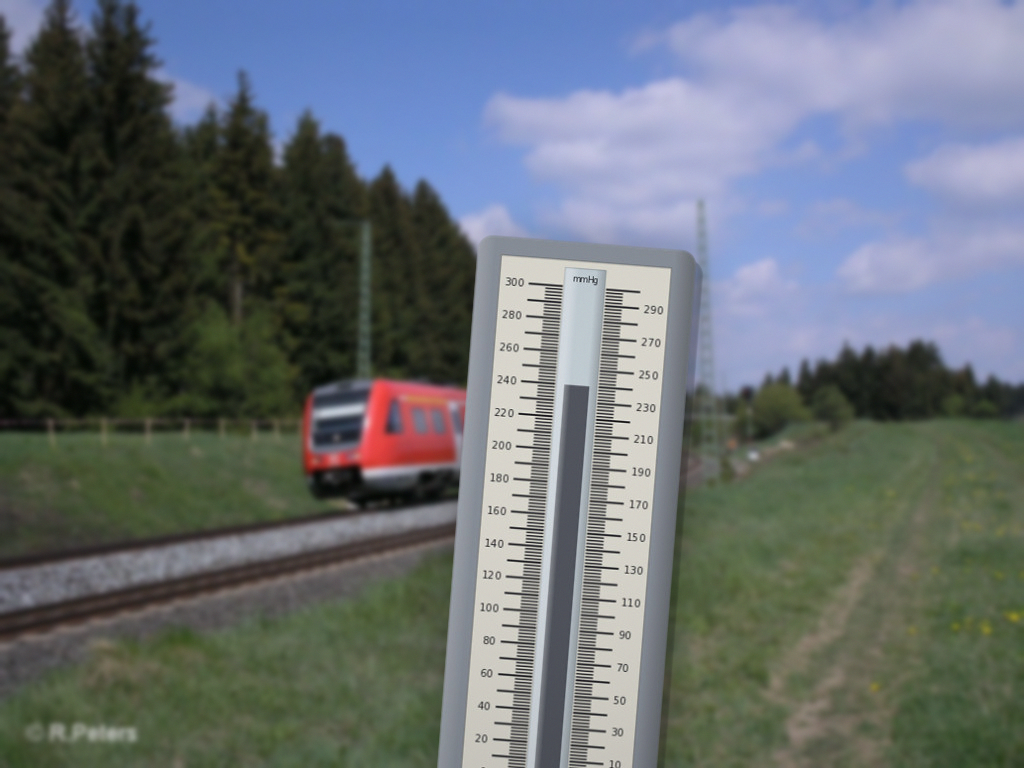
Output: 240mmHg
